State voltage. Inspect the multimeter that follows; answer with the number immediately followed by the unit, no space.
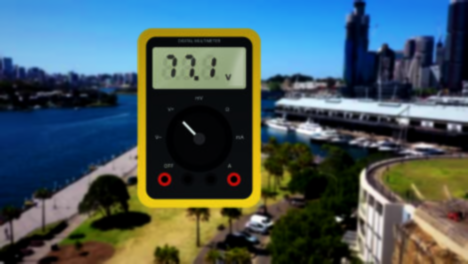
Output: 77.1V
